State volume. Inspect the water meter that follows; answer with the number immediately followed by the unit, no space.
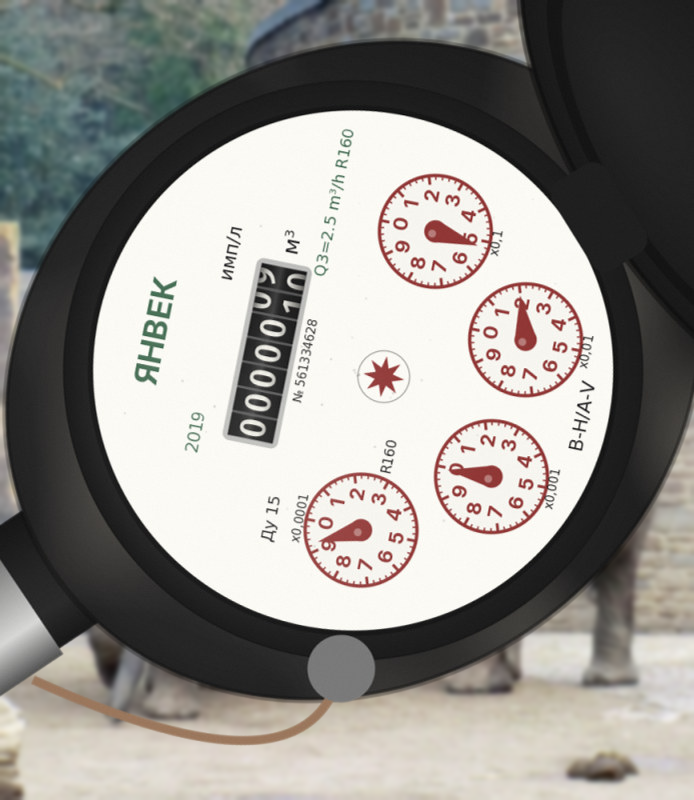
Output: 9.5199m³
